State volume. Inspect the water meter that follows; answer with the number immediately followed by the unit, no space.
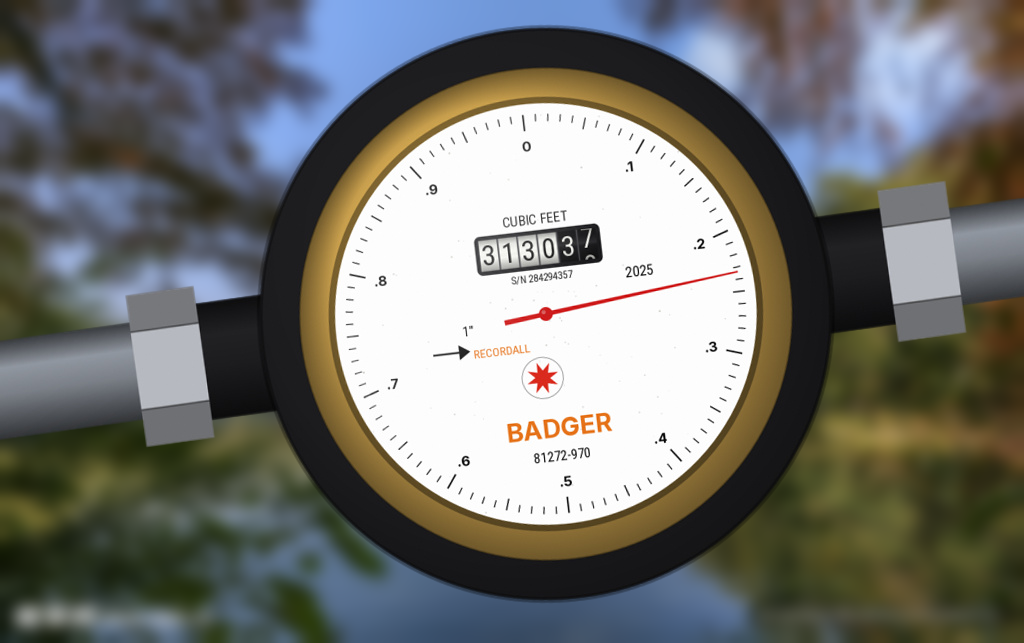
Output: 313037.23ft³
